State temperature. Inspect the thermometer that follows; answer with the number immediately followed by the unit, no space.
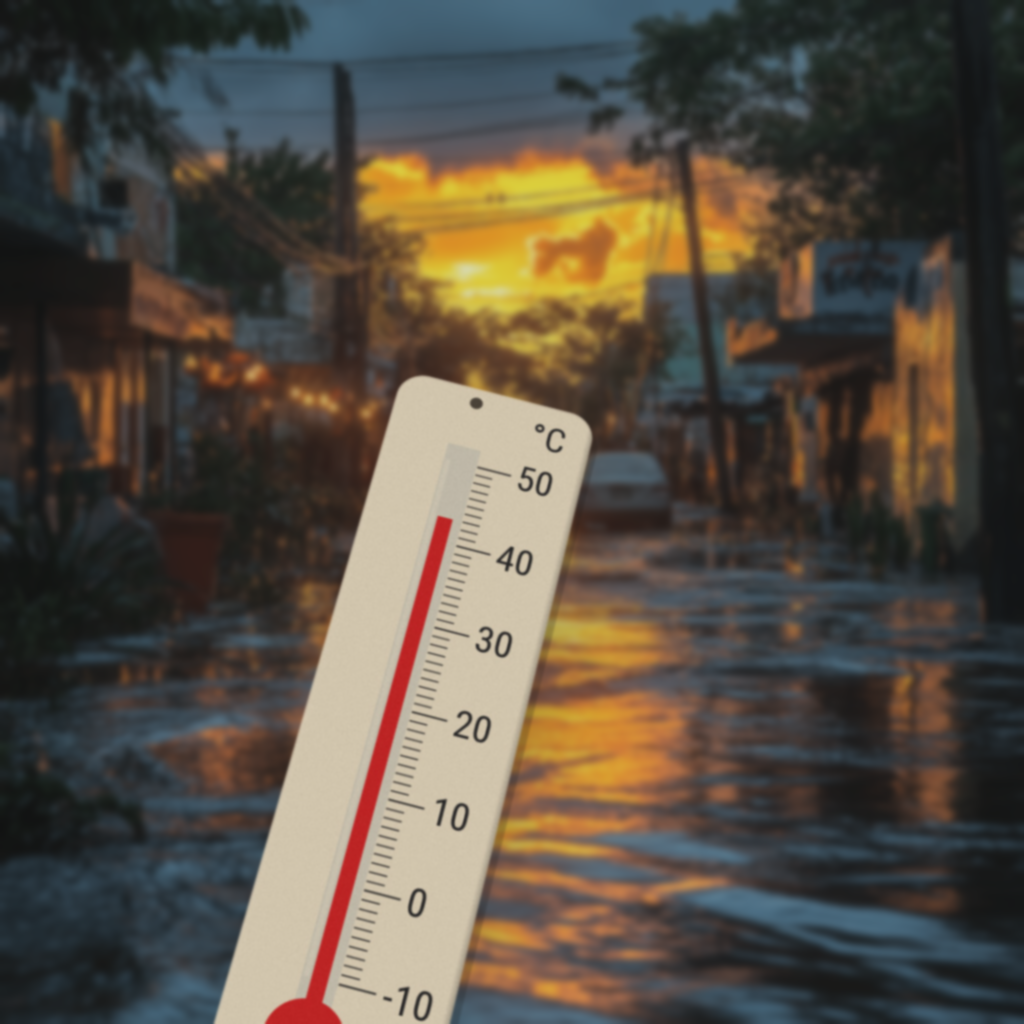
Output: 43°C
